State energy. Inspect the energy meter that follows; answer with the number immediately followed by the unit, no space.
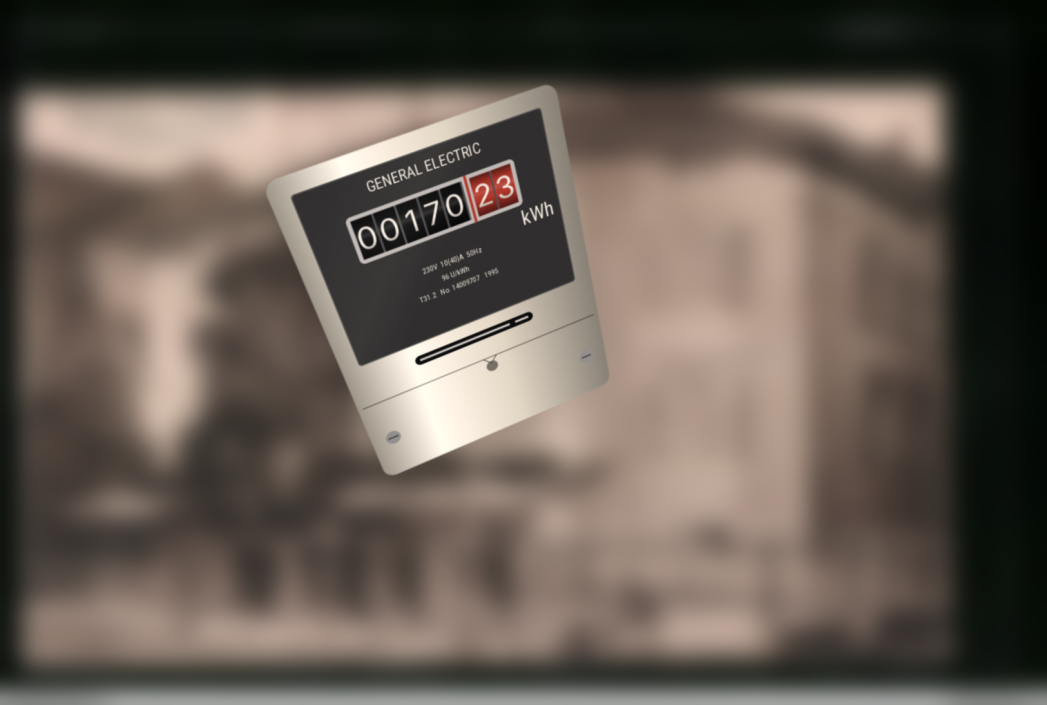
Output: 170.23kWh
